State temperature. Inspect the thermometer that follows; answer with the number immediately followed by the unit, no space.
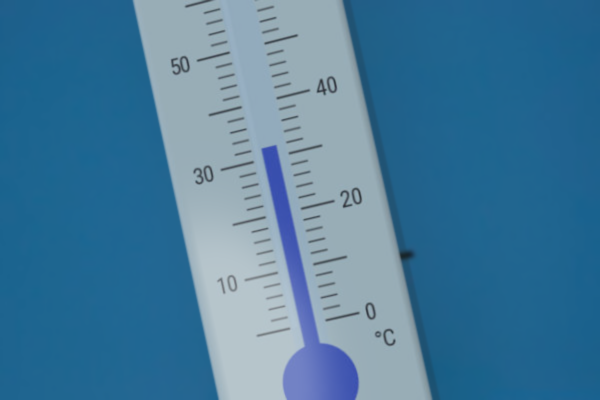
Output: 32°C
